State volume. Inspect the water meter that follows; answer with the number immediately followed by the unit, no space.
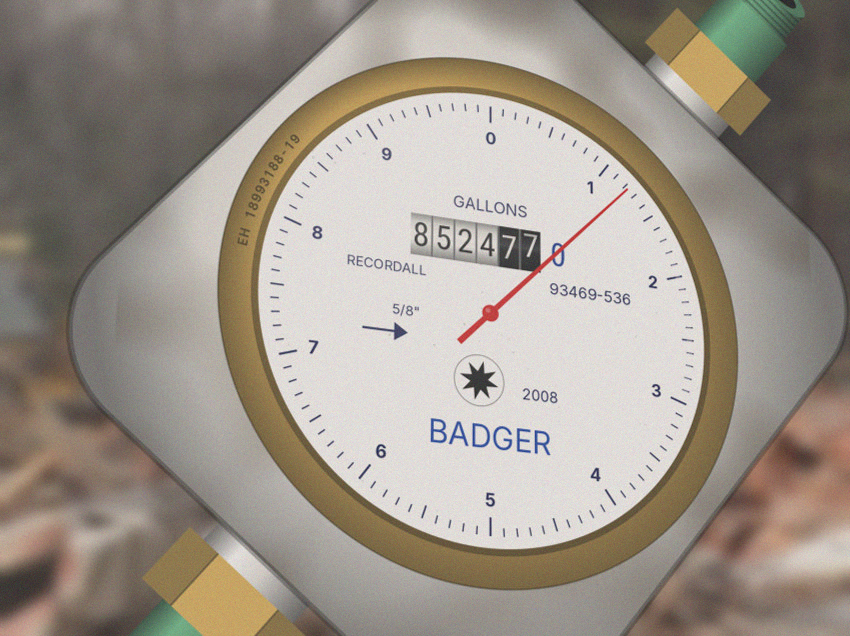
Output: 8524771.2gal
